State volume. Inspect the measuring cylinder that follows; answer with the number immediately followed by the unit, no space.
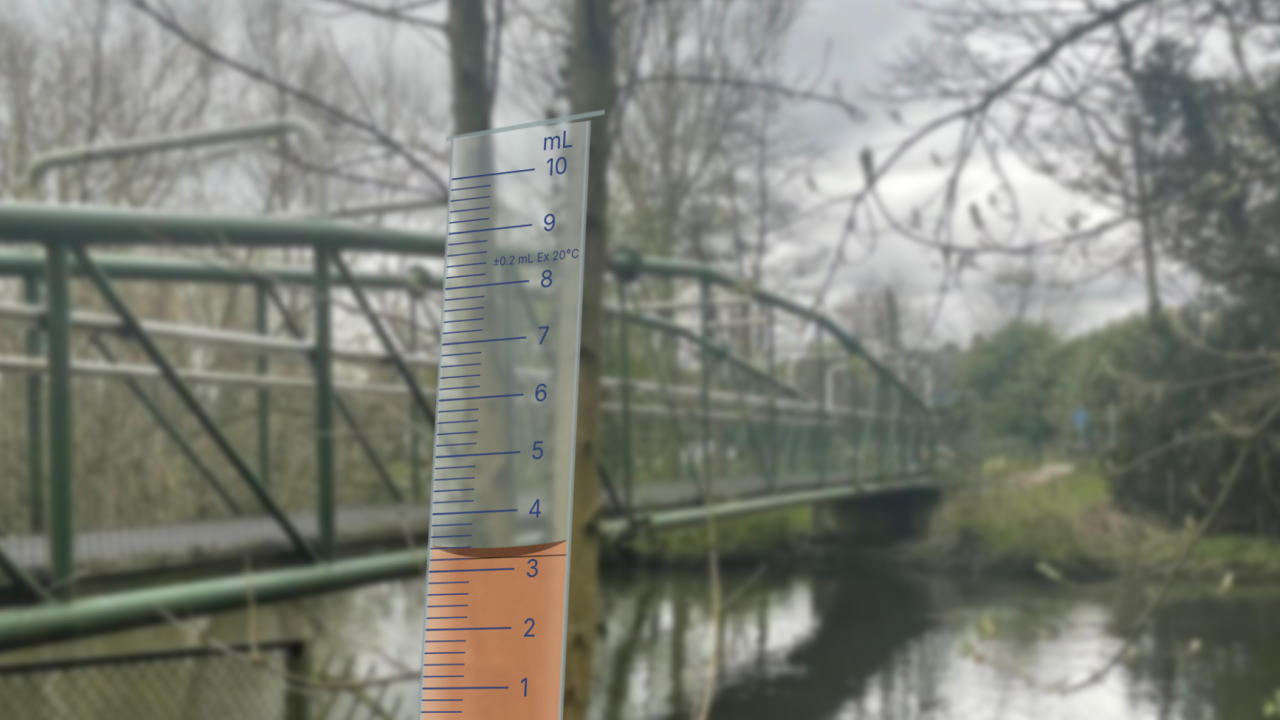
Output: 3.2mL
